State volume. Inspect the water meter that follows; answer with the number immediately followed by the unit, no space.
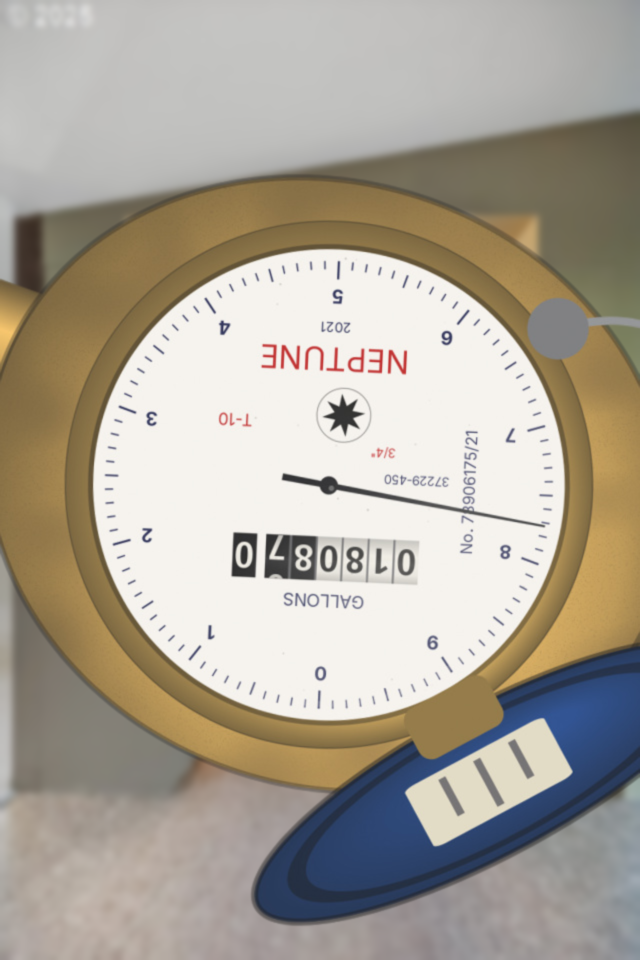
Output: 180867.7gal
